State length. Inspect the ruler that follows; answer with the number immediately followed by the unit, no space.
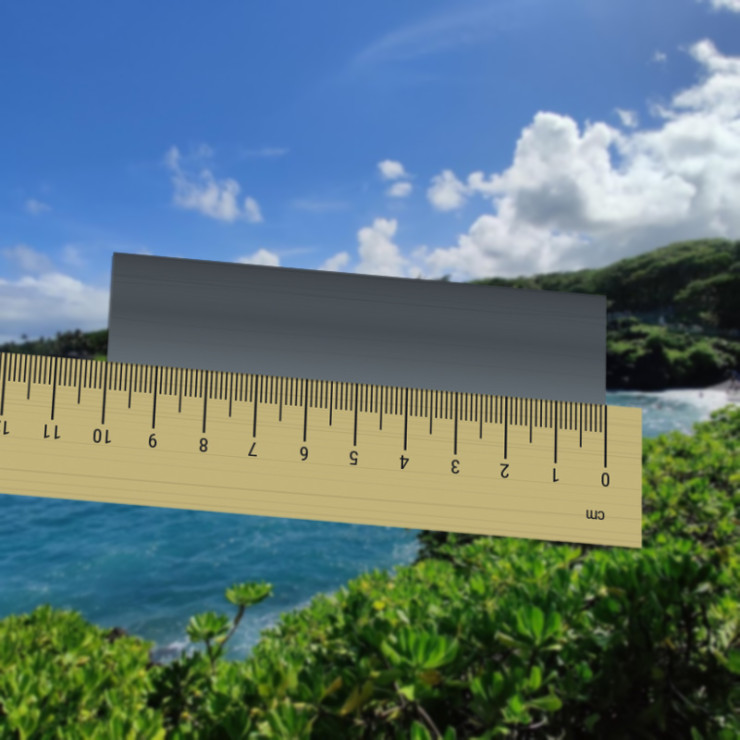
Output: 10cm
